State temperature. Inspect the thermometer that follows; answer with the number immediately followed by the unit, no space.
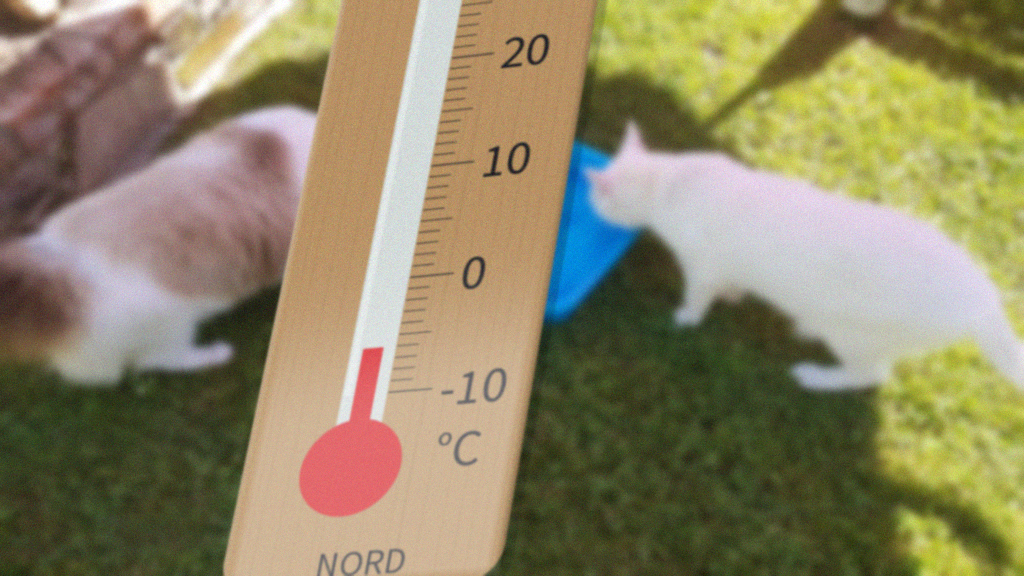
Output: -6°C
